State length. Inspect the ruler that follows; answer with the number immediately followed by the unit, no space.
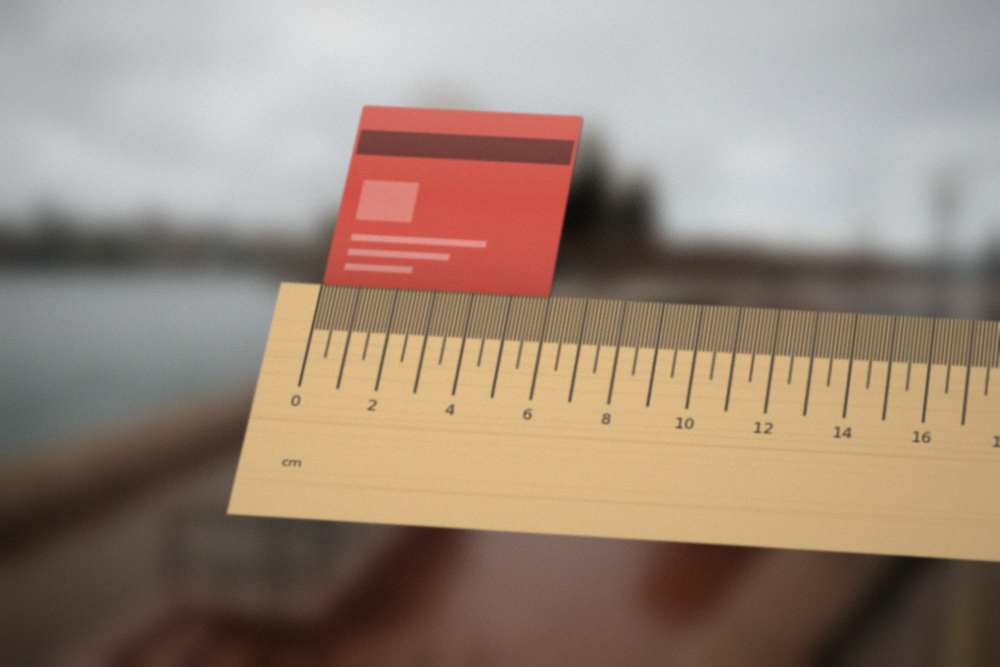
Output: 6cm
